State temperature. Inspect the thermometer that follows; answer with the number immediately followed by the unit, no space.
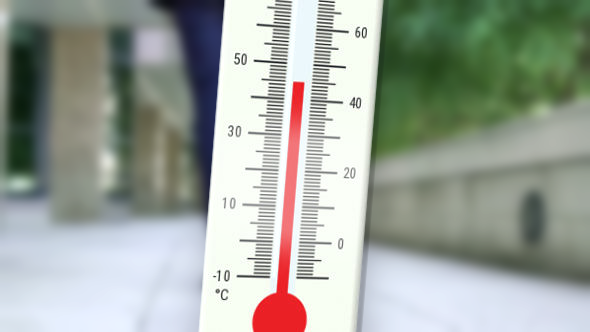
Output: 45°C
